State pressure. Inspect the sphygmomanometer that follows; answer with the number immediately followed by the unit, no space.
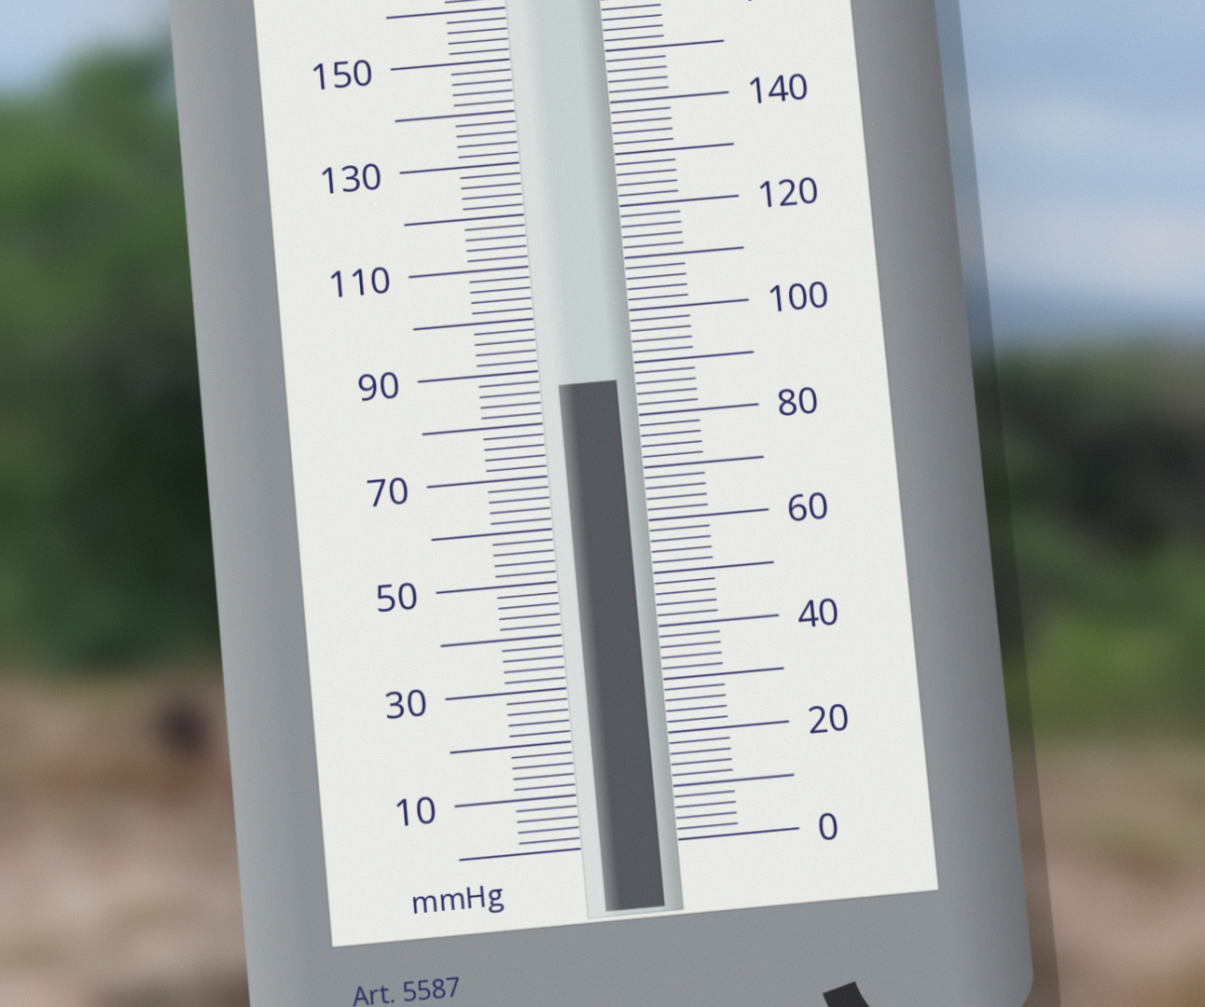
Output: 87mmHg
